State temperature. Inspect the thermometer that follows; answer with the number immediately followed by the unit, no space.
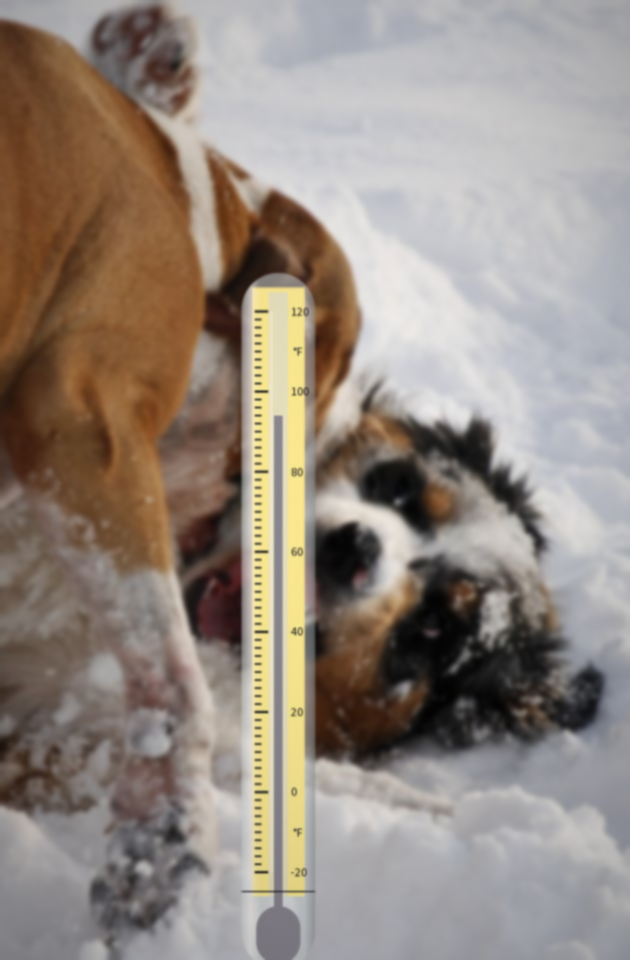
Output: 94°F
